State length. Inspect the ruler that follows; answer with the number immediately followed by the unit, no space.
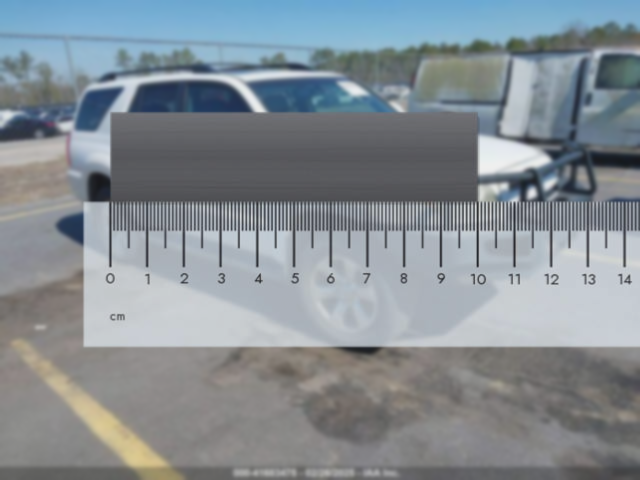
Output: 10cm
